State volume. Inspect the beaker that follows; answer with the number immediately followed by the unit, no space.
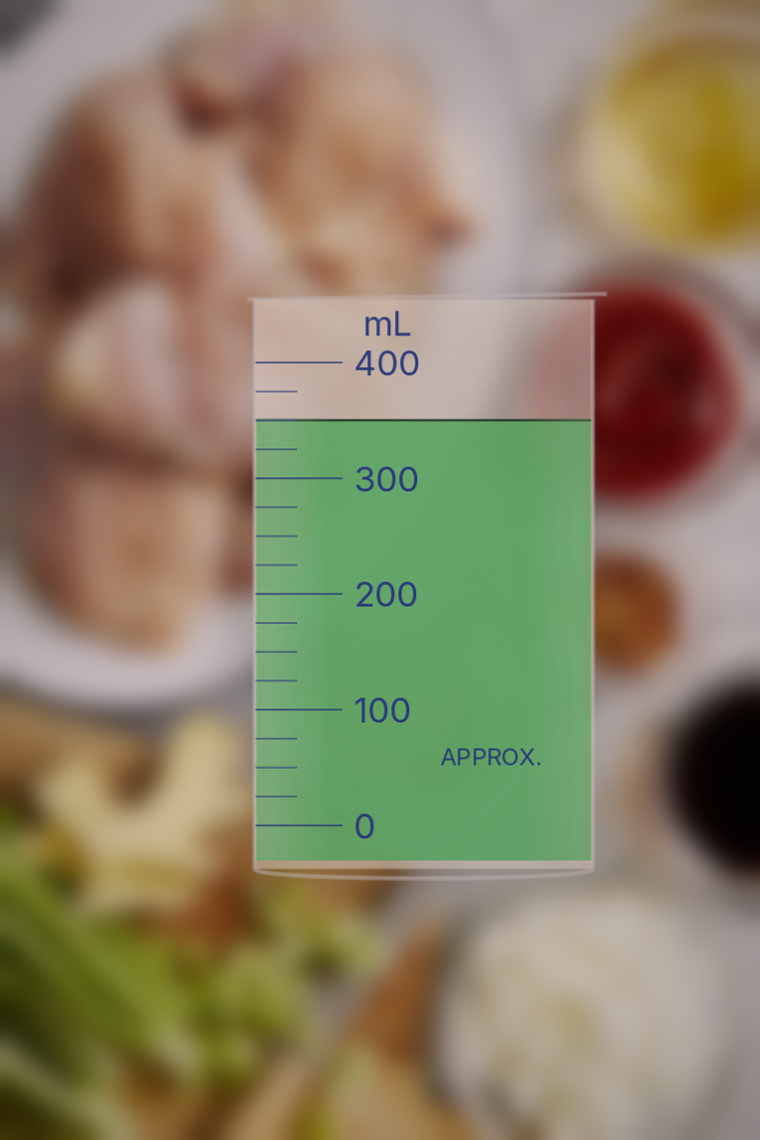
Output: 350mL
